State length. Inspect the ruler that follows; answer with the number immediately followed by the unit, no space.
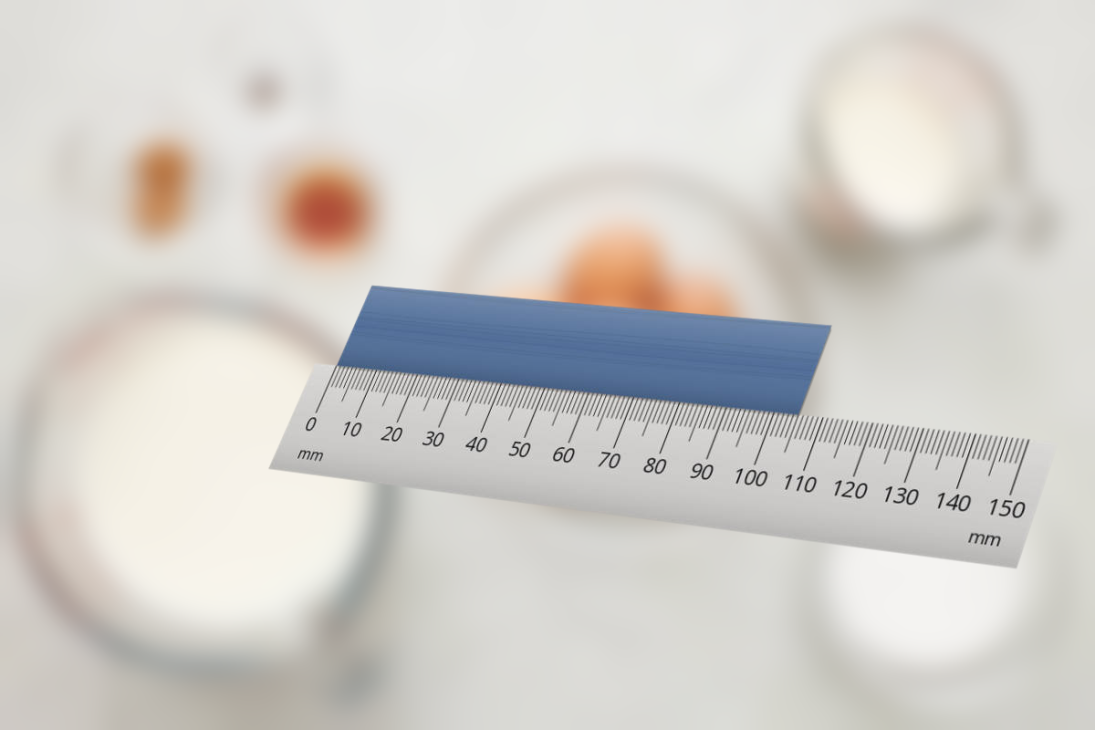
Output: 105mm
